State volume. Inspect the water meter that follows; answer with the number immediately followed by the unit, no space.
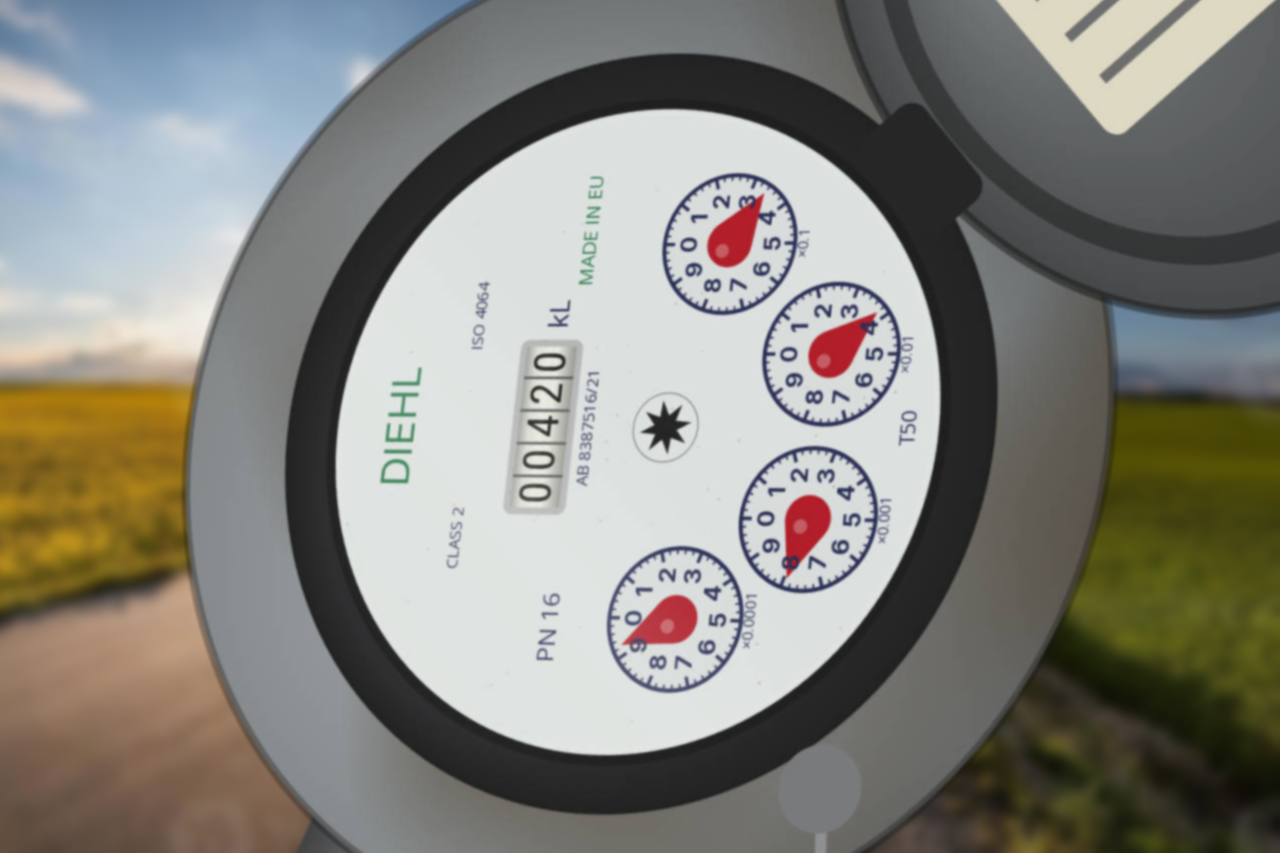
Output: 420.3379kL
